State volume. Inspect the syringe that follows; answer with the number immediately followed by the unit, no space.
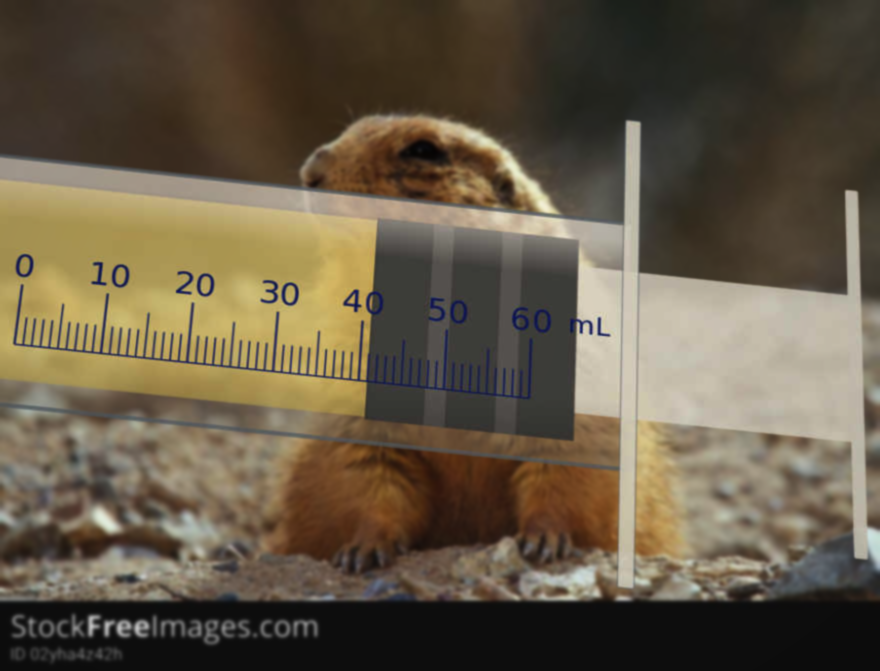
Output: 41mL
